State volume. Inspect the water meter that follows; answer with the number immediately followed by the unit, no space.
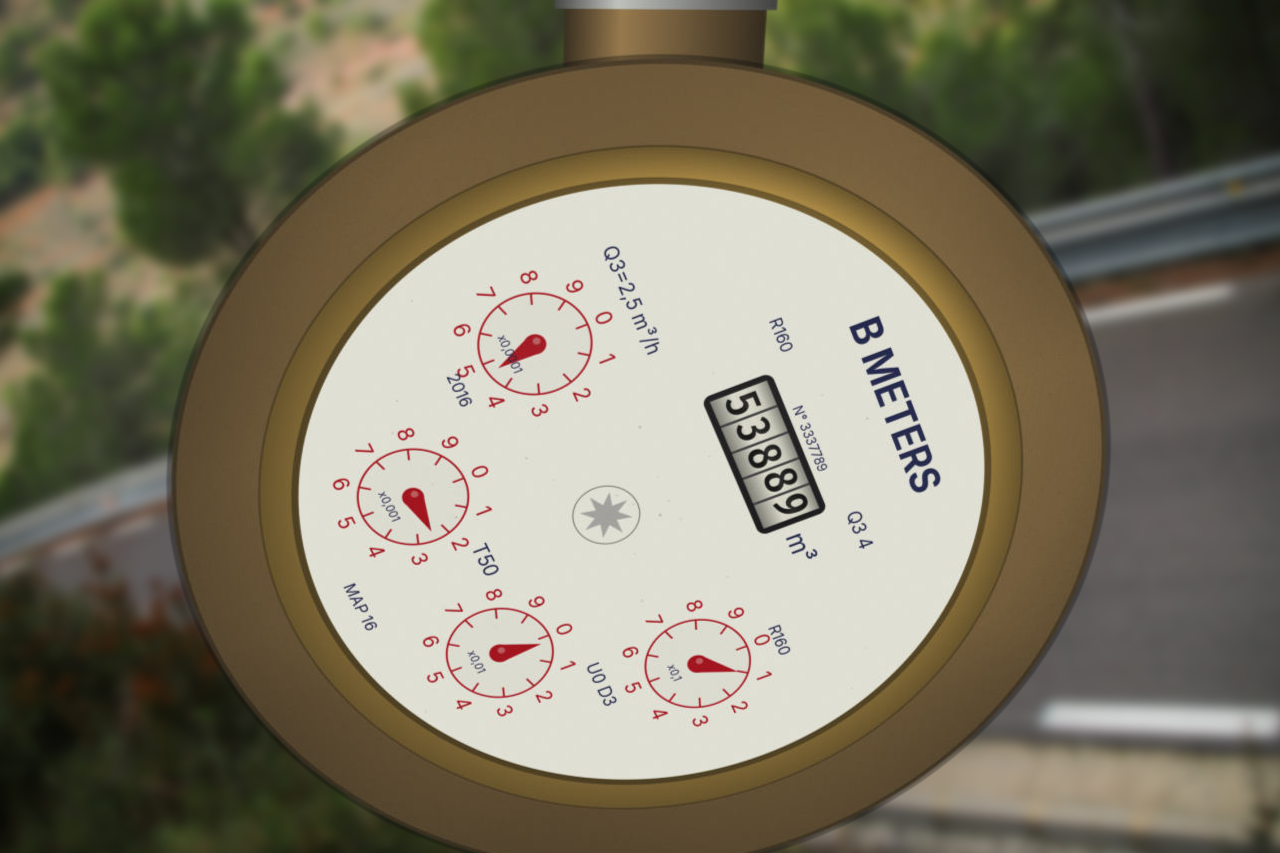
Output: 53889.1024m³
